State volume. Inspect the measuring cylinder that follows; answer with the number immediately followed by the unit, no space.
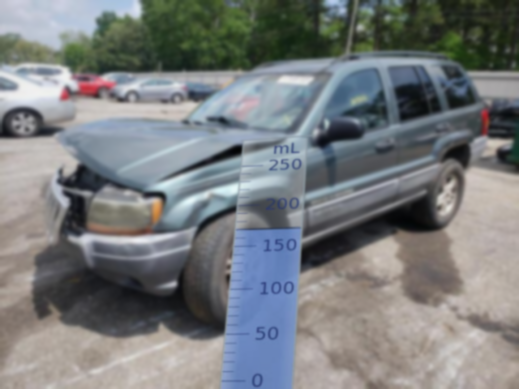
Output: 170mL
